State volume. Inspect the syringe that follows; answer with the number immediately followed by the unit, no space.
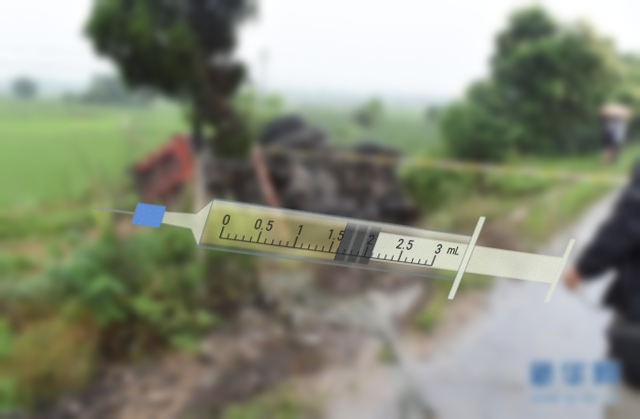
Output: 1.6mL
